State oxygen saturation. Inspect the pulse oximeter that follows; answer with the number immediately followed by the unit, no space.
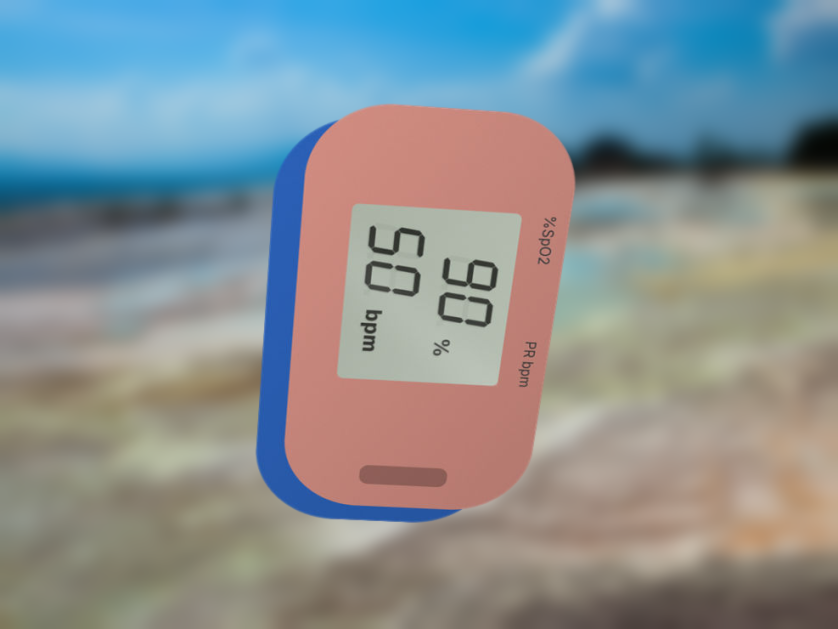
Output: 90%
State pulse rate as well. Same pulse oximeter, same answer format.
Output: 50bpm
